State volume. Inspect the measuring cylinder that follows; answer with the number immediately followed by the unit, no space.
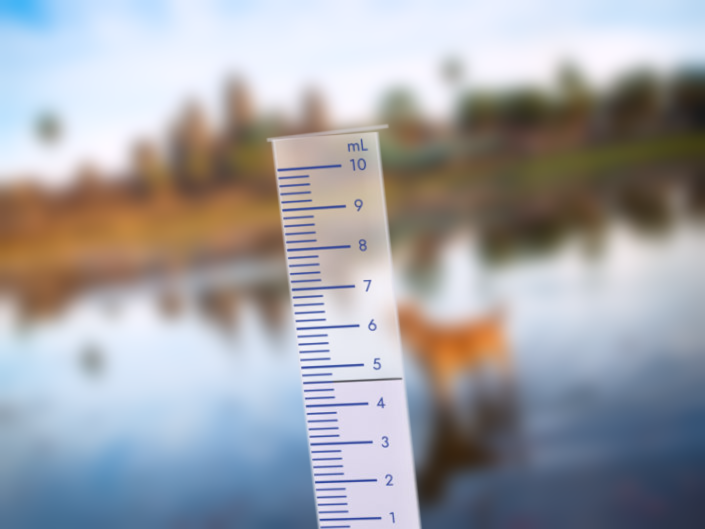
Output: 4.6mL
